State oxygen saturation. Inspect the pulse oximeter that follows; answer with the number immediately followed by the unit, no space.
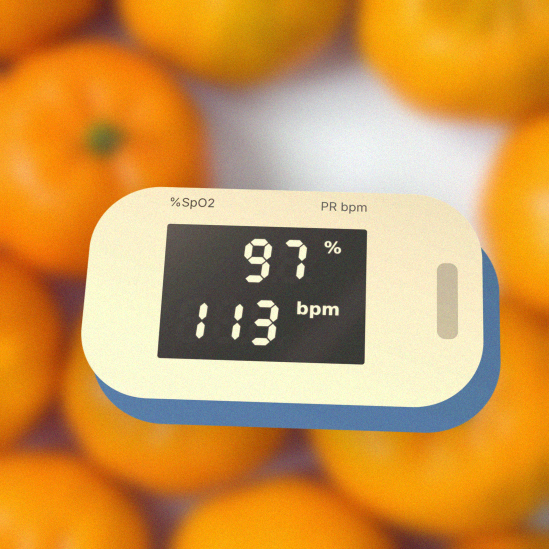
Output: 97%
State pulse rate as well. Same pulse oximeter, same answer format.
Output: 113bpm
